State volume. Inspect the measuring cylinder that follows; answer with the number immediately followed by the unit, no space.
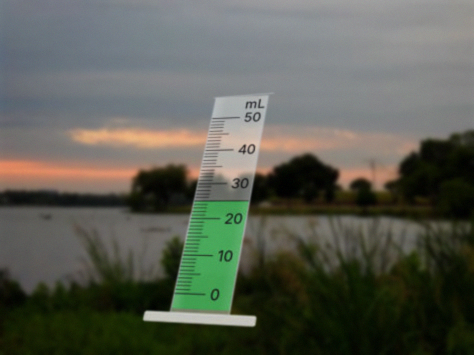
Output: 25mL
